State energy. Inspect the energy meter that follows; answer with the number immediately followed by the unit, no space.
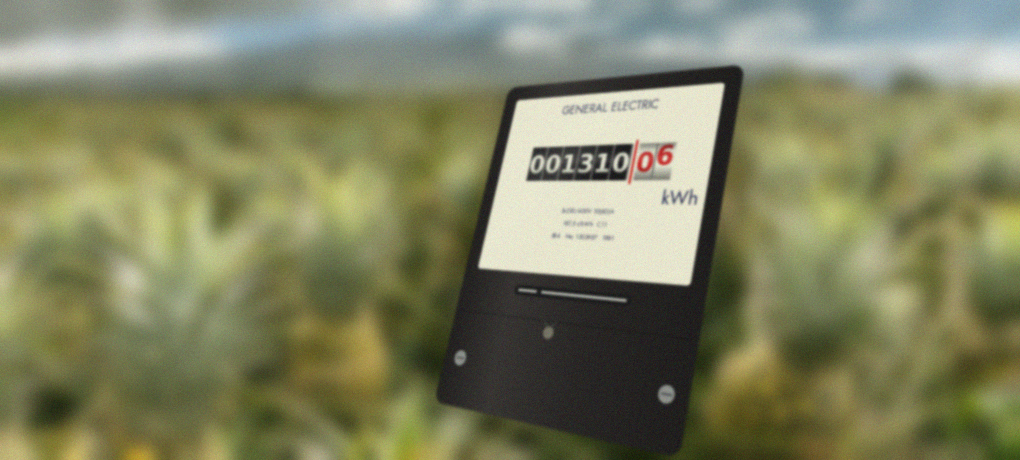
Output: 1310.06kWh
